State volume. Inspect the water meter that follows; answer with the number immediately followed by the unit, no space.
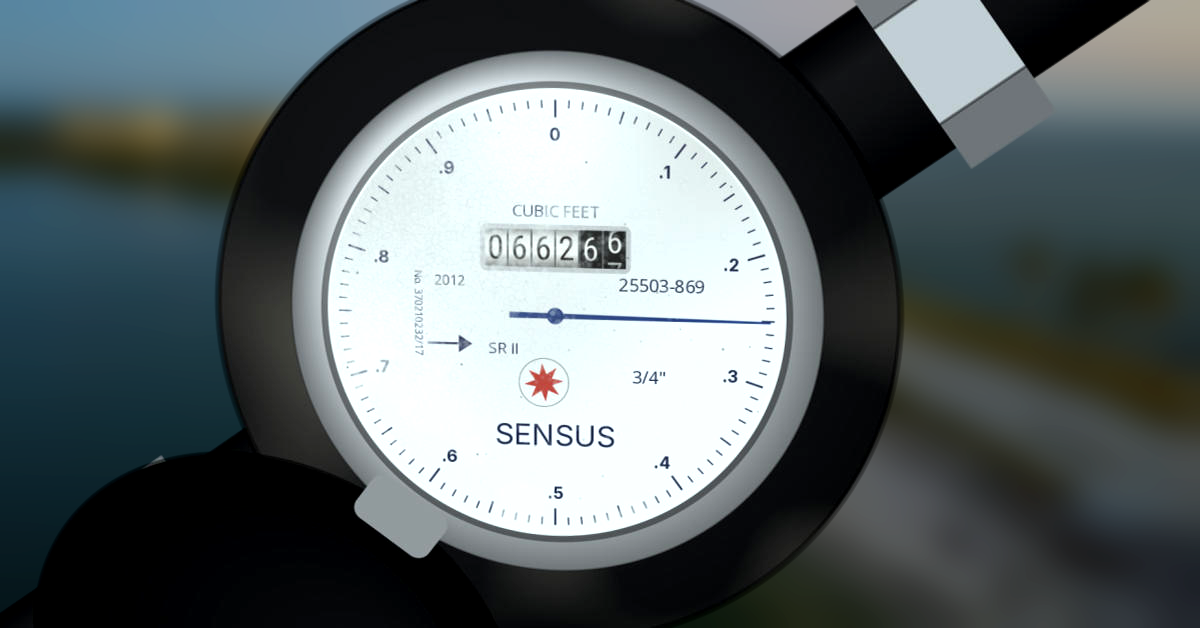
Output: 66266.25ft³
